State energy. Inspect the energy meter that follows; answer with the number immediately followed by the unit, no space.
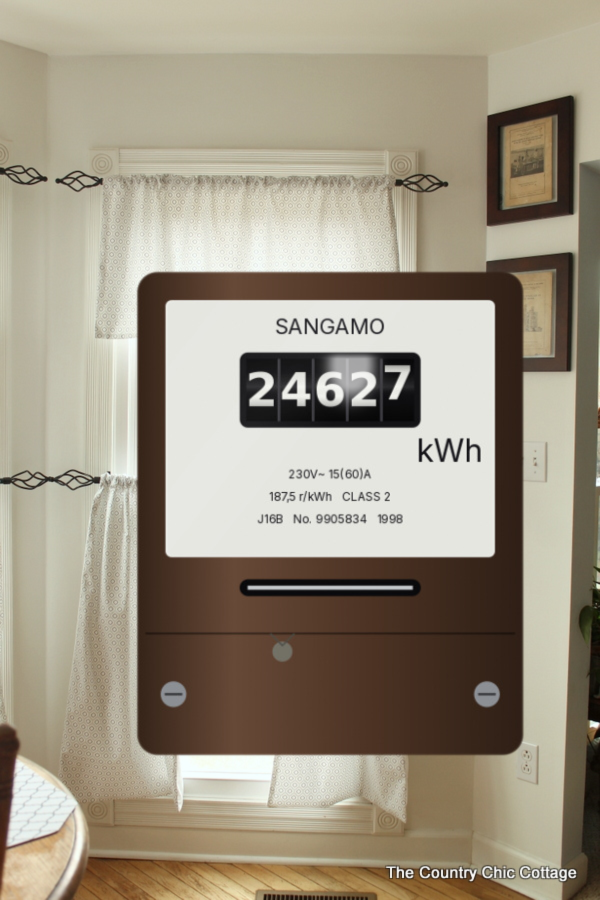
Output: 24627kWh
